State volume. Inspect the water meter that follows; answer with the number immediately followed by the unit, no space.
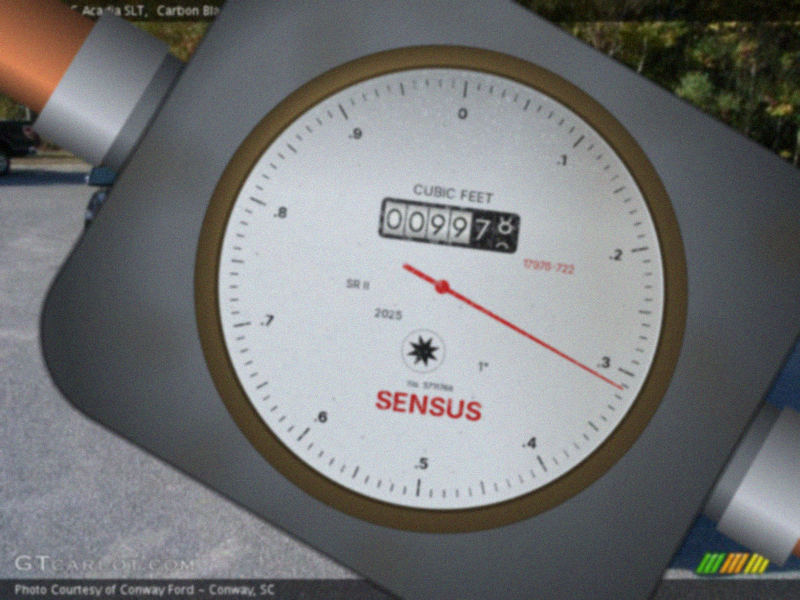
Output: 9978.31ft³
